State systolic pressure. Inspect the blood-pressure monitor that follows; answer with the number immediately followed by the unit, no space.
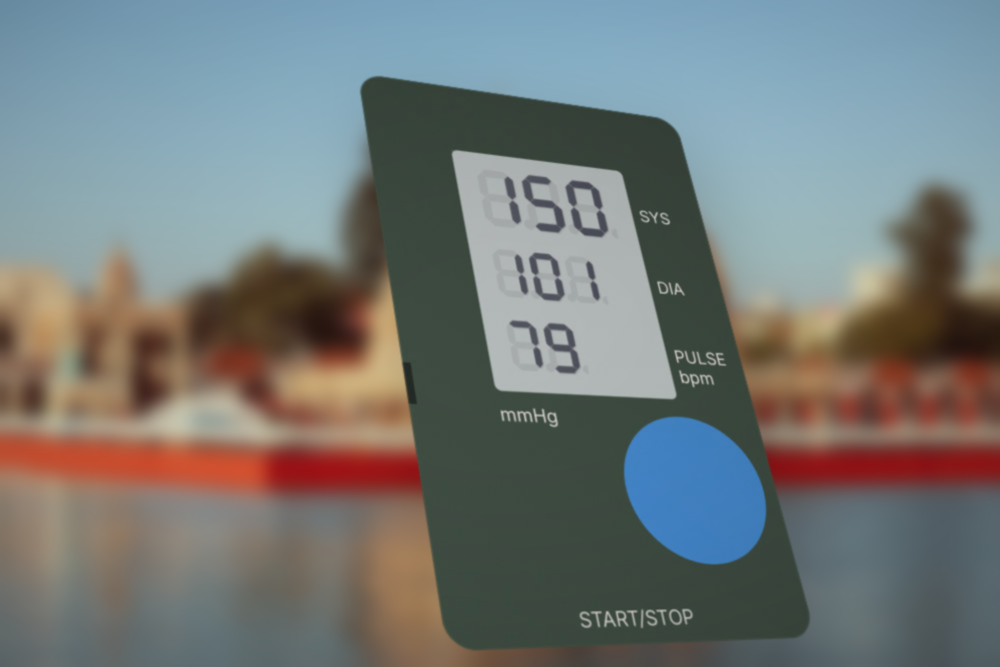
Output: 150mmHg
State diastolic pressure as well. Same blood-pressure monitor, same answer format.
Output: 101mmHg
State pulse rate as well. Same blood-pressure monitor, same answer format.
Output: 79bpm
